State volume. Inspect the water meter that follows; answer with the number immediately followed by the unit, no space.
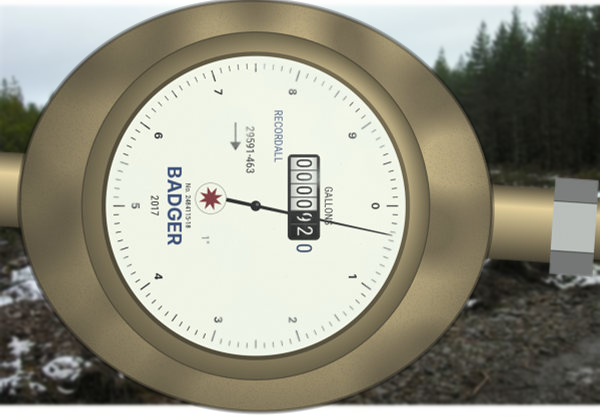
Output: 920.3gal
